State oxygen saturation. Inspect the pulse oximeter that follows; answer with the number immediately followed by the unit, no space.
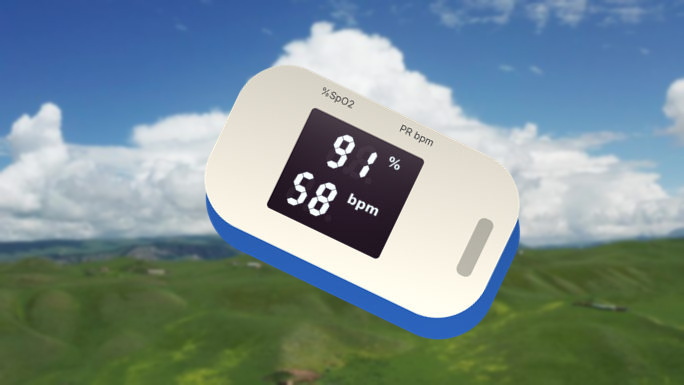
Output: 91%
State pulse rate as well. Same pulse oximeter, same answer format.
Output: 58bpm
